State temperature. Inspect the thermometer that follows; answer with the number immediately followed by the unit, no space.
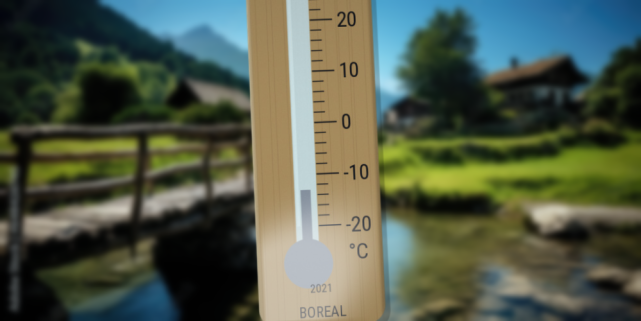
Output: -13°C
